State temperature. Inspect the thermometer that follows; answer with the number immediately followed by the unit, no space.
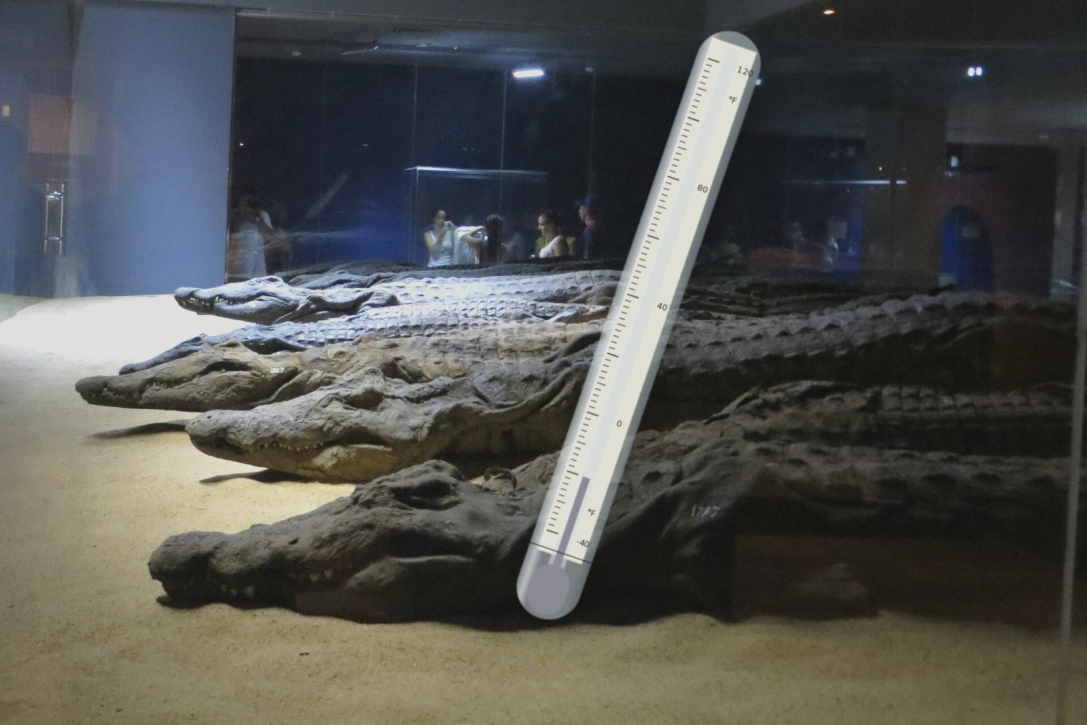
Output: -20°F
